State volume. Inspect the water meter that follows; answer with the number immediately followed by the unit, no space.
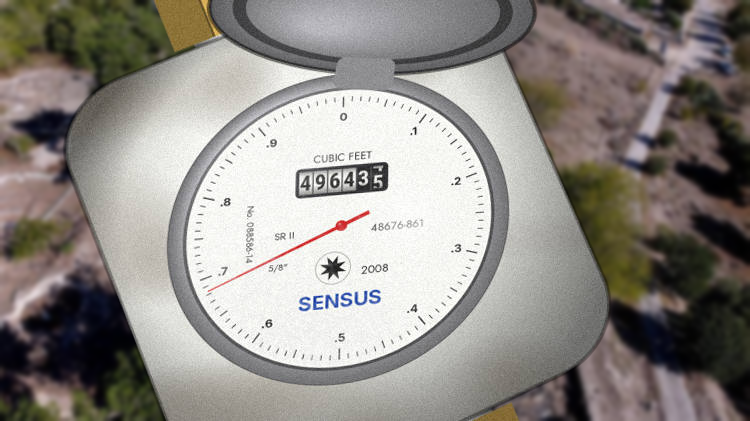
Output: 496434.68ft³
